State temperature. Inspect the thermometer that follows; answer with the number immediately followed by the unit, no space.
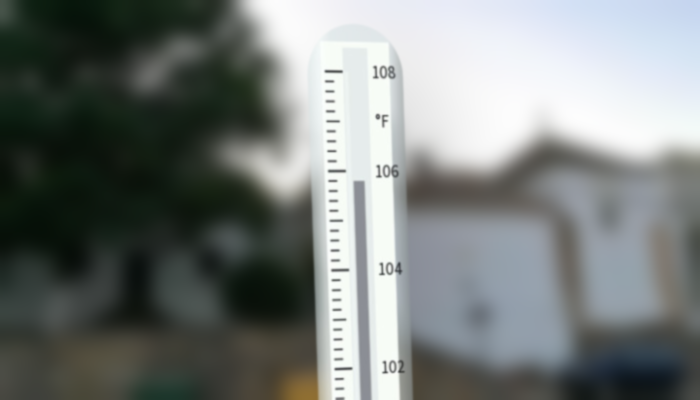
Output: 105.8°F
